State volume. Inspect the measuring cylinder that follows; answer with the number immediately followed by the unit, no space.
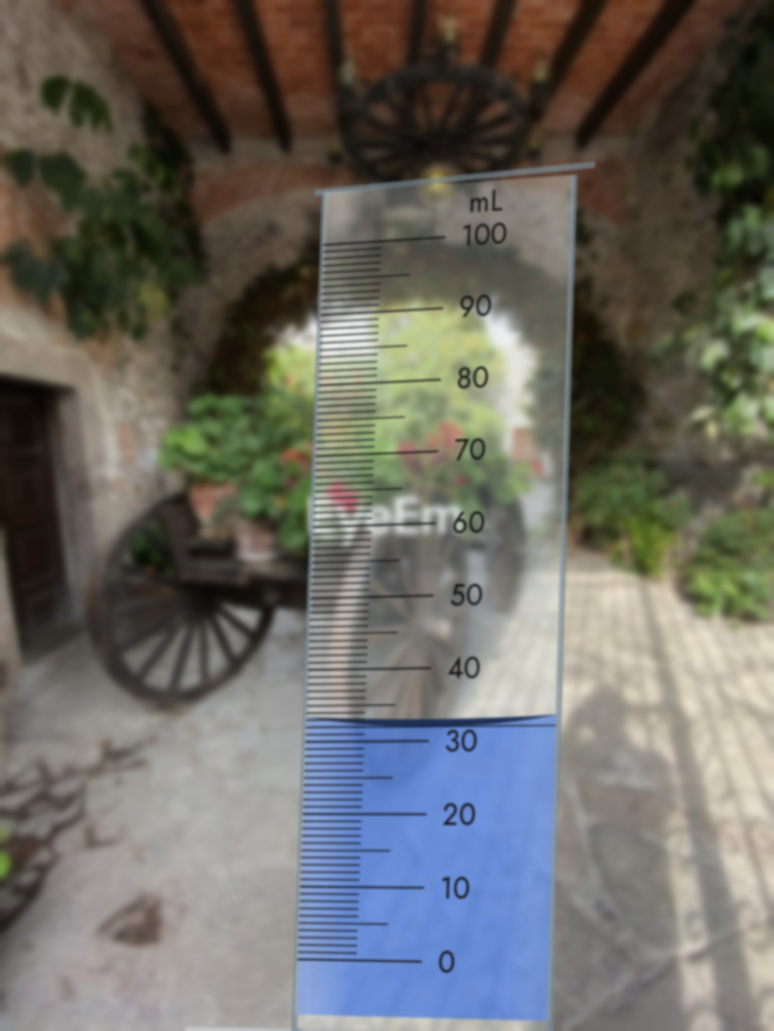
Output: 32mL
